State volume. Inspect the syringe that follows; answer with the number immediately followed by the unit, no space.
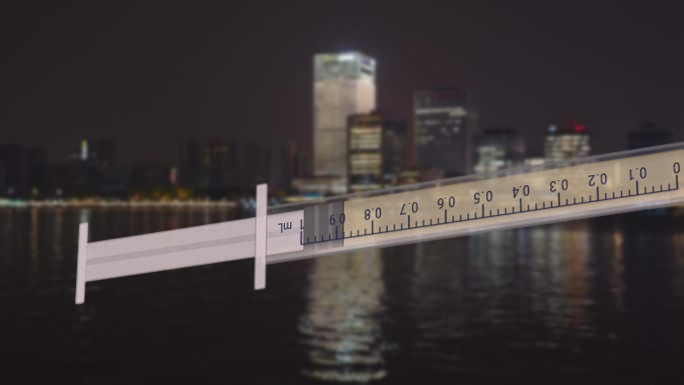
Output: 0.88mL
